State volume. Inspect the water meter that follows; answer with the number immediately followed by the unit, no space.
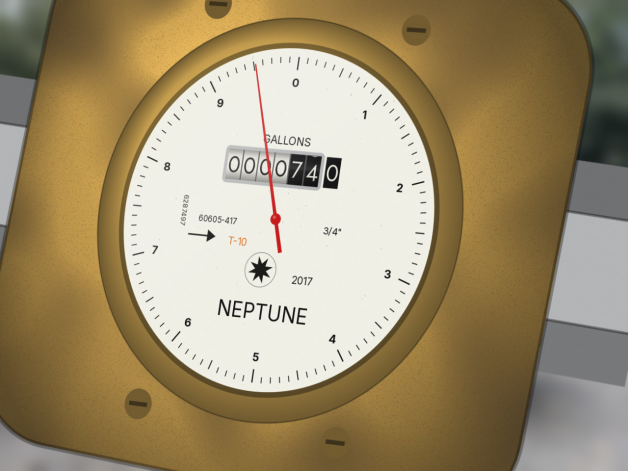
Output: 739.5gal
